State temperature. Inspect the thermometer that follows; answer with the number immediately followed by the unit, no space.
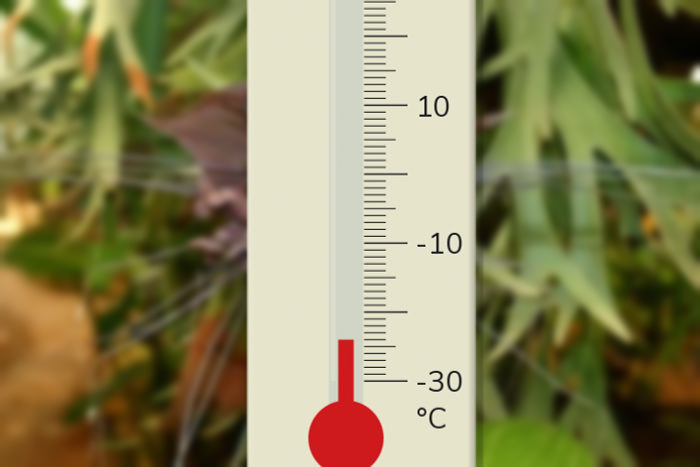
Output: -24°C
